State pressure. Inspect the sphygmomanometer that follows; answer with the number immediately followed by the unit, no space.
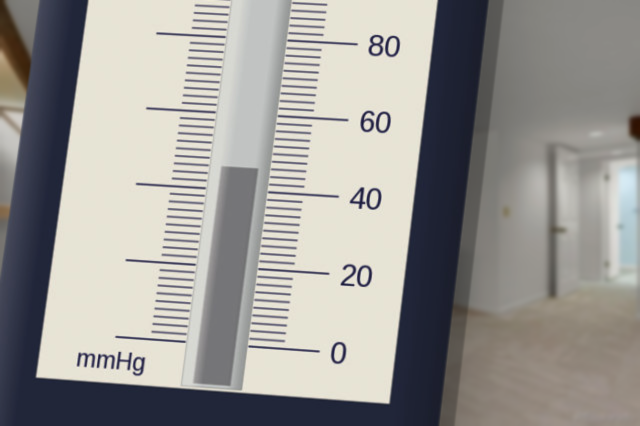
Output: 46mmHg
